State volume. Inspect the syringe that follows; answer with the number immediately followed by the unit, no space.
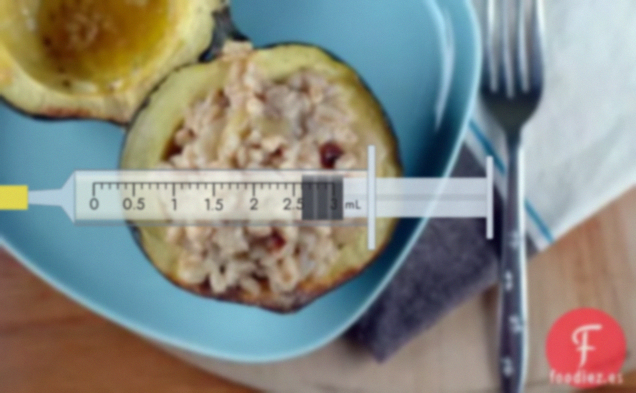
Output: 2.6mL
